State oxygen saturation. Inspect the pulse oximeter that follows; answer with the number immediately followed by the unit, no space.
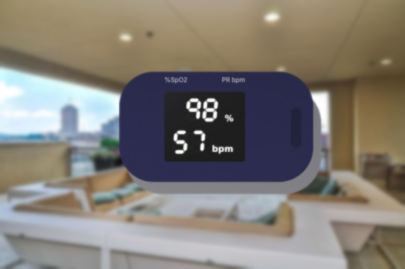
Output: 98%
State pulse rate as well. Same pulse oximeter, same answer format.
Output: 57bpm
